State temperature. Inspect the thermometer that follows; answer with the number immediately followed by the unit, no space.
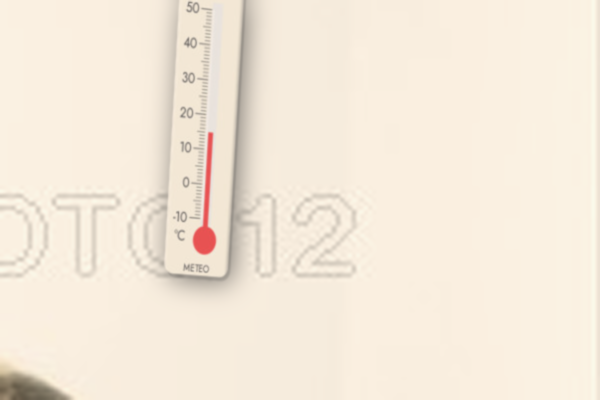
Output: 15°C
